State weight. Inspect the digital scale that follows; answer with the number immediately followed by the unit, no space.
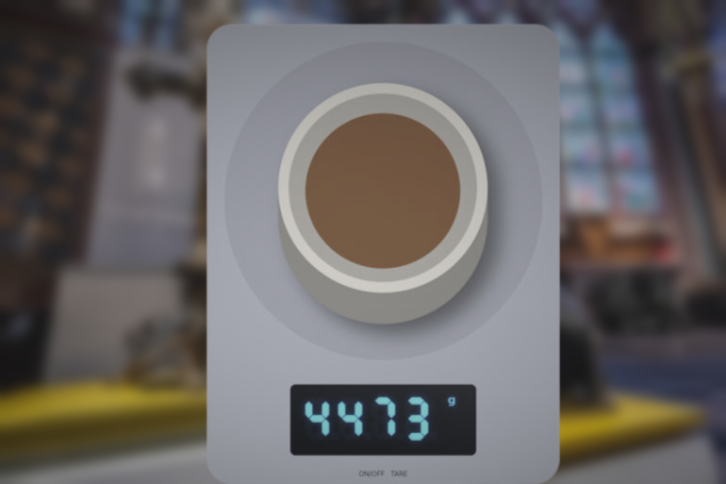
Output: 4473g
